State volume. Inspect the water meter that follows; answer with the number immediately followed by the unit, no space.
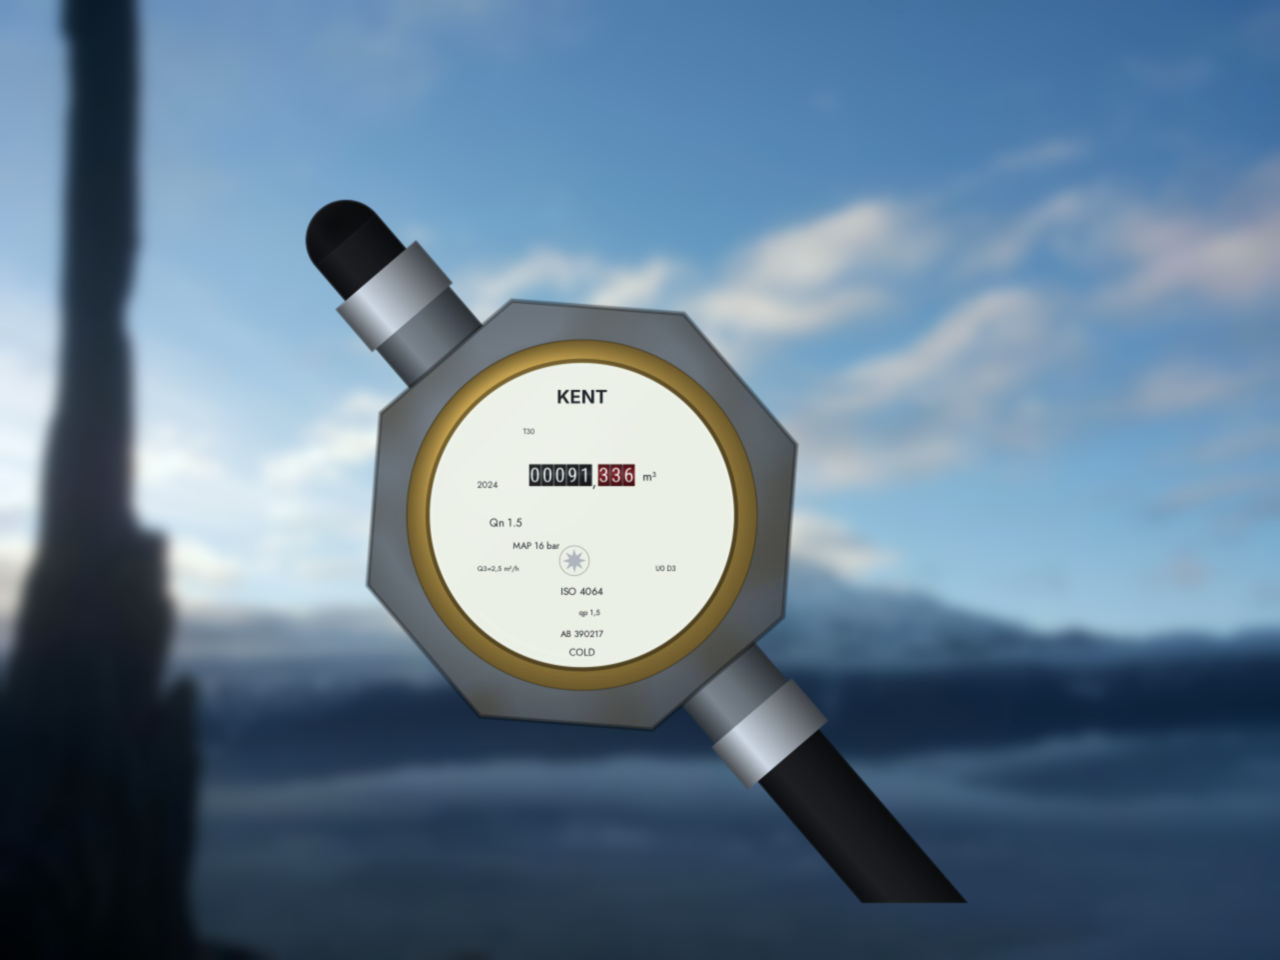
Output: 91.336m³
